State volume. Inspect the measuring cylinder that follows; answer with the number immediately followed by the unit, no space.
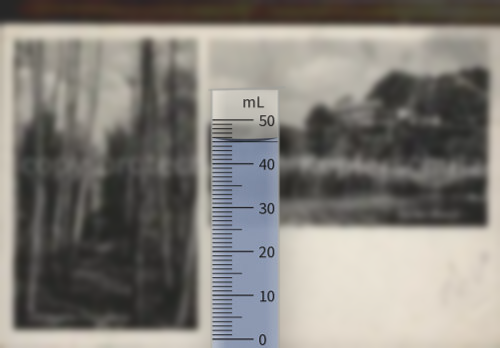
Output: 45mL
